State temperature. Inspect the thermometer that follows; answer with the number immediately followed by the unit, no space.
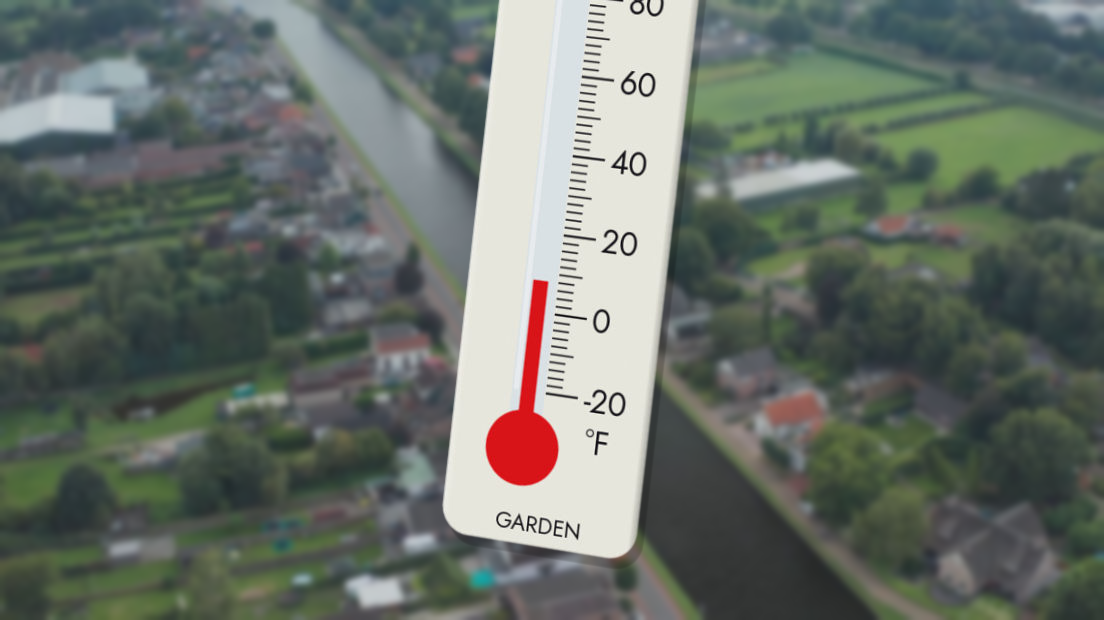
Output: 8°F
